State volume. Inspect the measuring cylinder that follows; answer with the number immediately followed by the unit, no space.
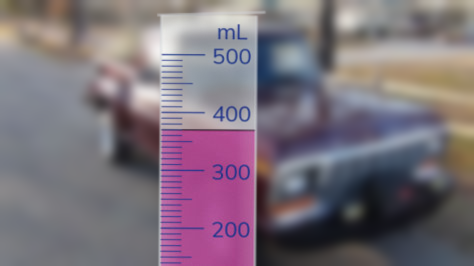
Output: 370mL
